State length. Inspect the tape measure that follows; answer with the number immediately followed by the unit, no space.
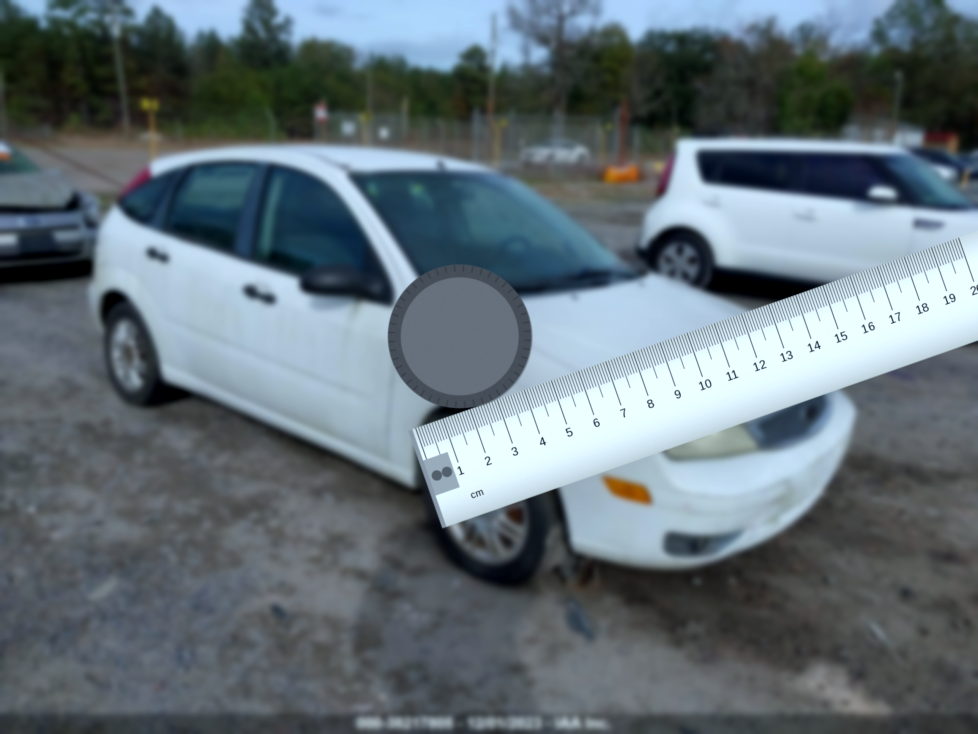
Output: 5cm
